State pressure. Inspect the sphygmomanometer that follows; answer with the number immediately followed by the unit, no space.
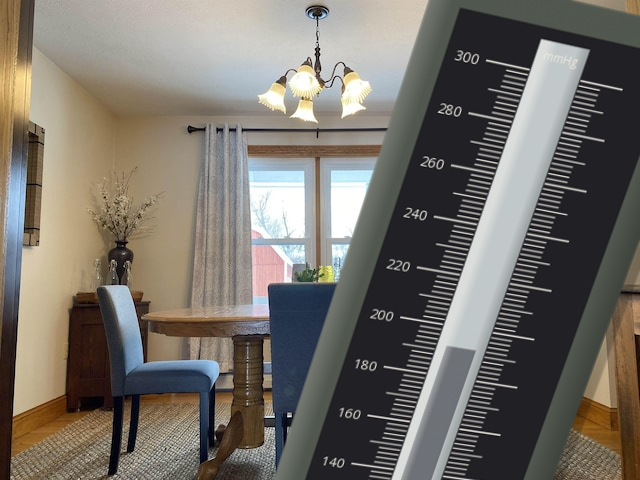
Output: 192mmHg
